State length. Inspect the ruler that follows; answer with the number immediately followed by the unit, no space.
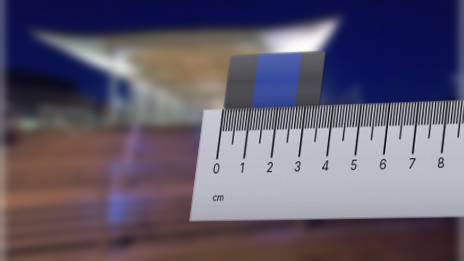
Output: 3.5cm
